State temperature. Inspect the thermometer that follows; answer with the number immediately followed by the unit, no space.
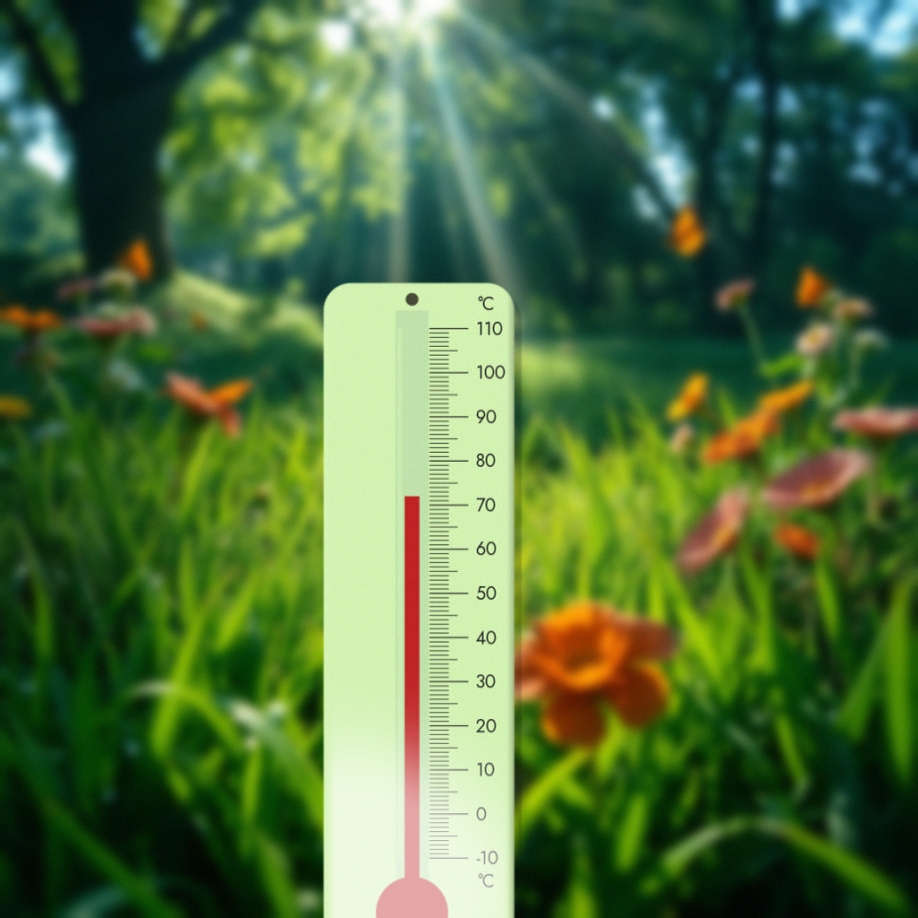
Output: 72°C
